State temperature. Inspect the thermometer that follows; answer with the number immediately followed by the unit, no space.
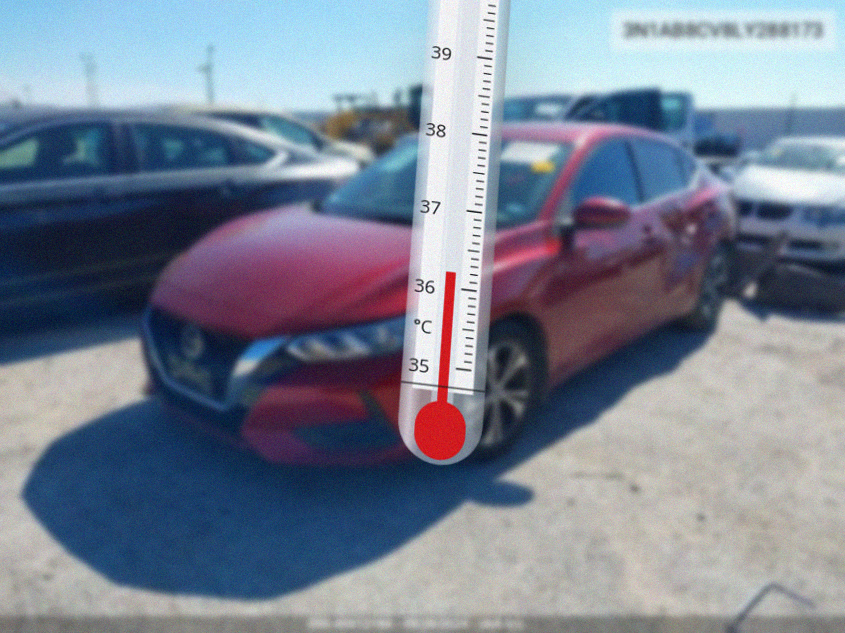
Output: 36.2°C
